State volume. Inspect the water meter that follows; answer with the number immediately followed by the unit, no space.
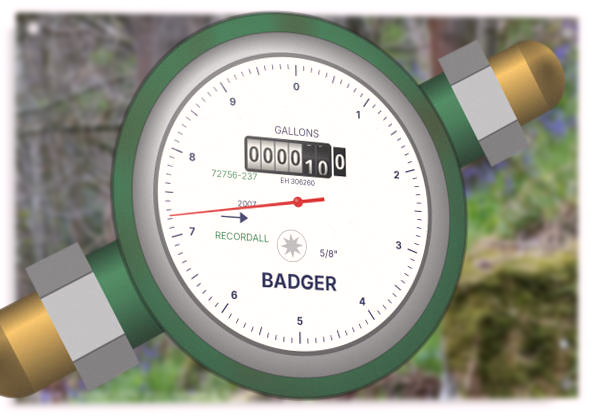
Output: 97.2gal
